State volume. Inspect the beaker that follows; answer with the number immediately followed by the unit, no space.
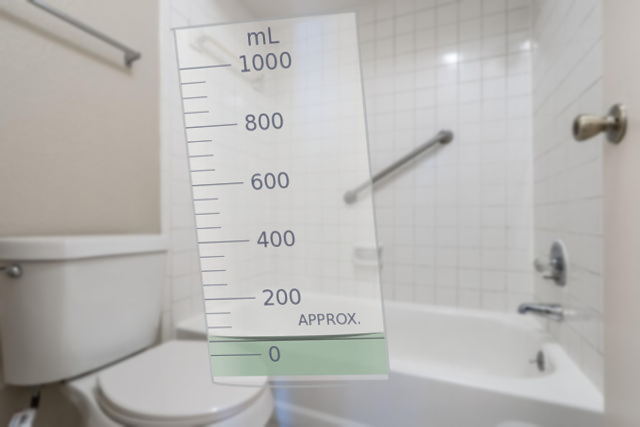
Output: 50mL
